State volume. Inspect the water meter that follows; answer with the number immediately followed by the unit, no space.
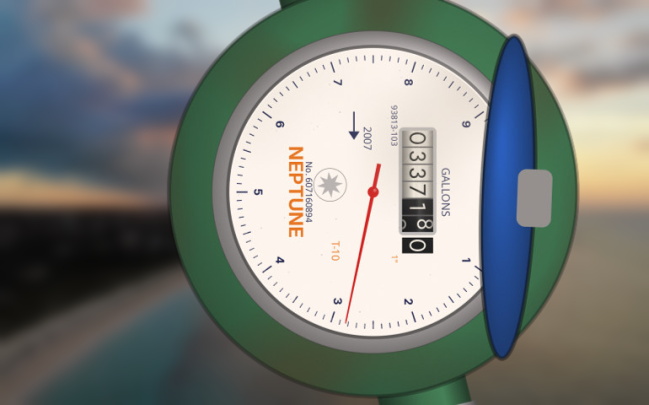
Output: 337182.8gal
